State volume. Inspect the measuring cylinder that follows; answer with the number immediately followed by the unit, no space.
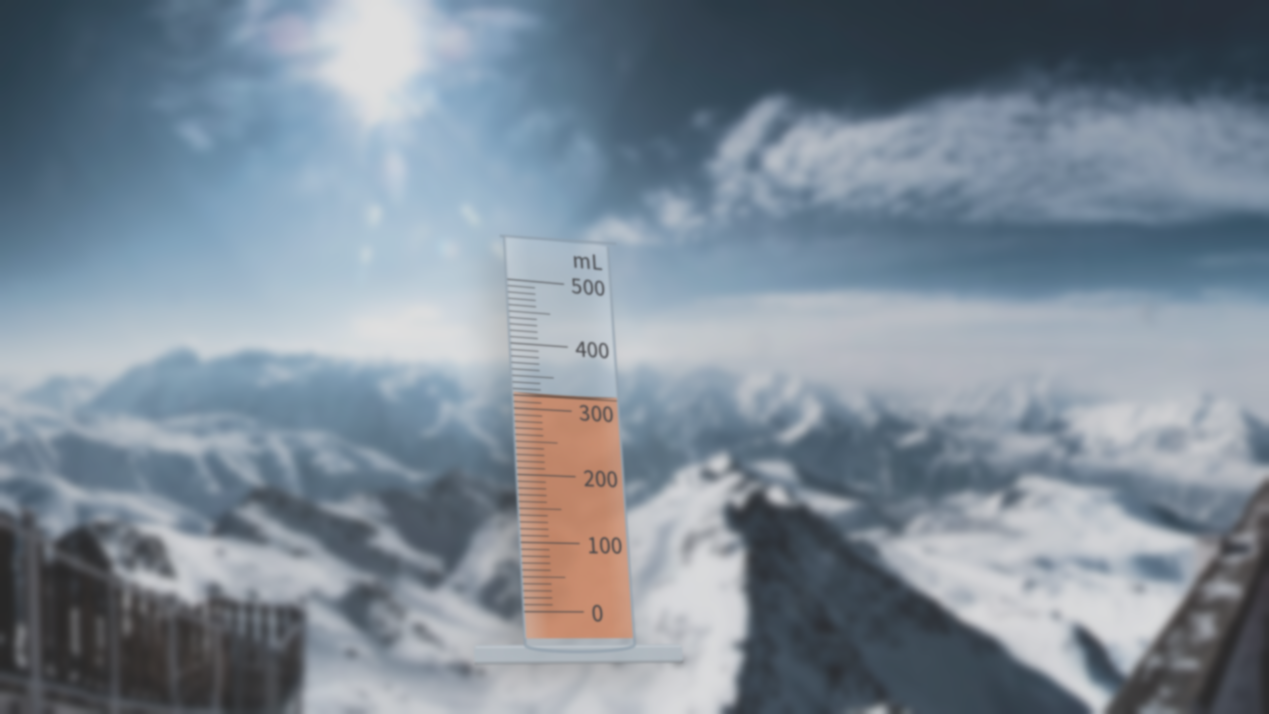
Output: 320mL
